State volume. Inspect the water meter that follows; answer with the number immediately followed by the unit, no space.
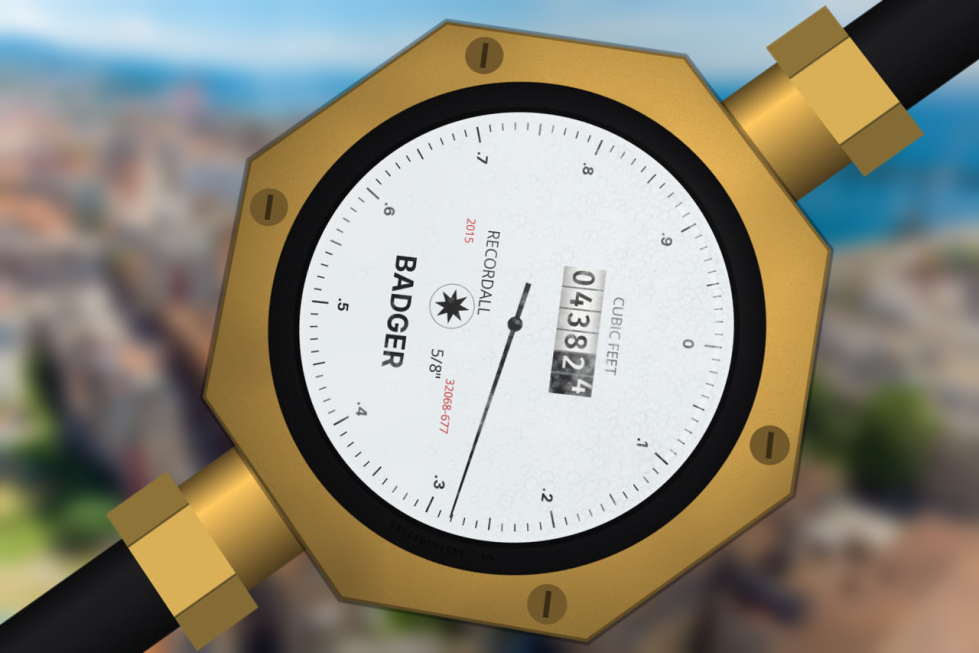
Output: 43824.28ft³
